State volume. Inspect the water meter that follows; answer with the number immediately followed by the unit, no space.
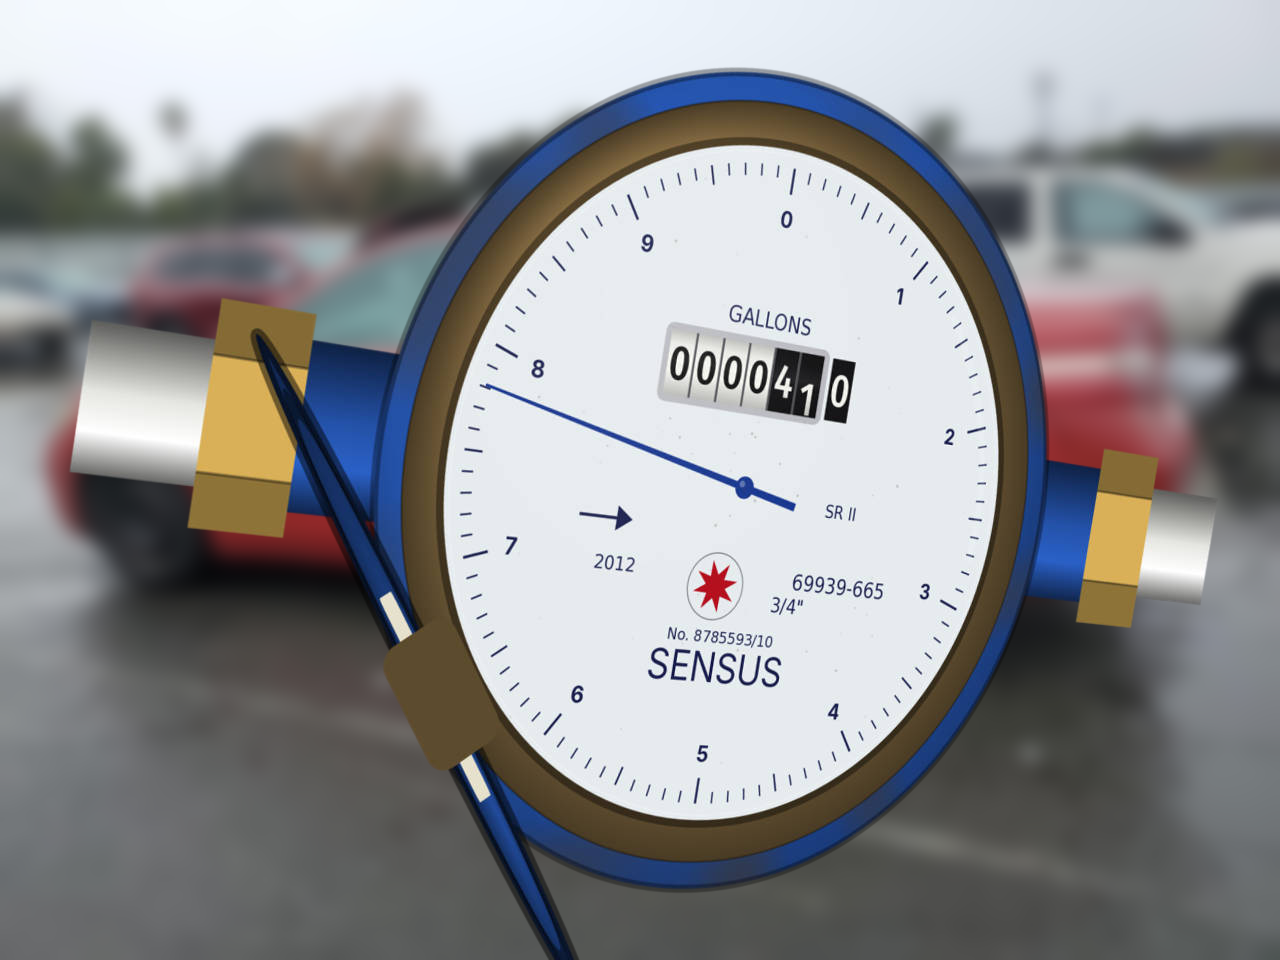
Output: 407.8gal
